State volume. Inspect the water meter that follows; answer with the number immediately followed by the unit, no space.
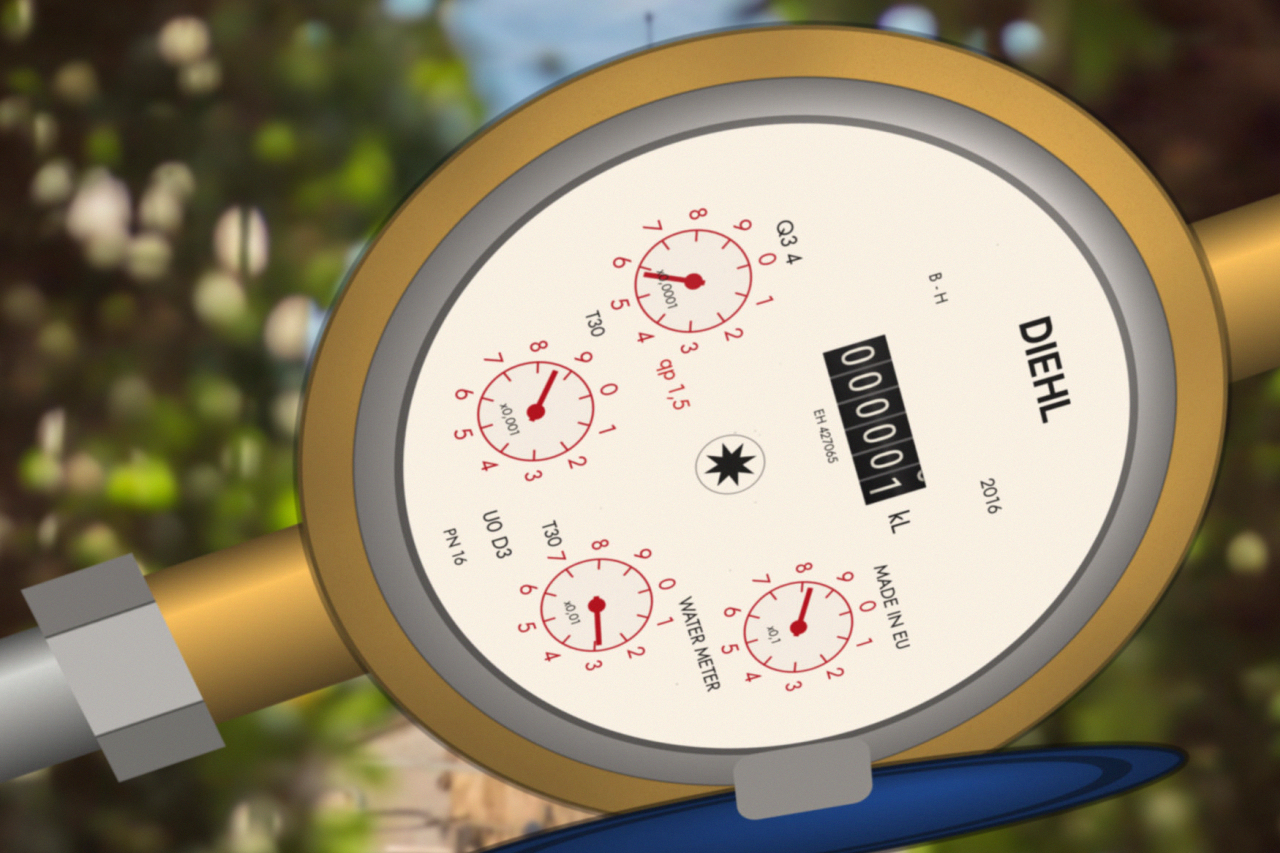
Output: 0.8285kL
